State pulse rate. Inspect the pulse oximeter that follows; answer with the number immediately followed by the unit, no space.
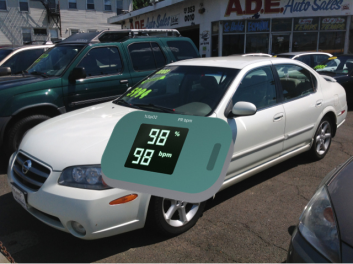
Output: 98bpm
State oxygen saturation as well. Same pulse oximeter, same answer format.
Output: 98%
